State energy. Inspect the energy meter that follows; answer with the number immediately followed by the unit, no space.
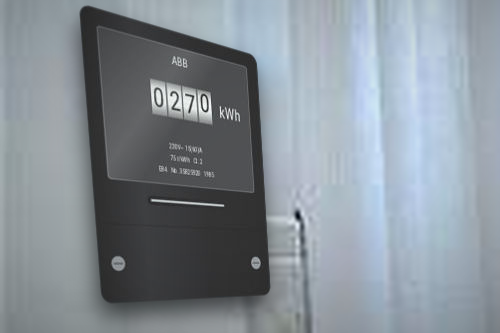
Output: 270kWh
